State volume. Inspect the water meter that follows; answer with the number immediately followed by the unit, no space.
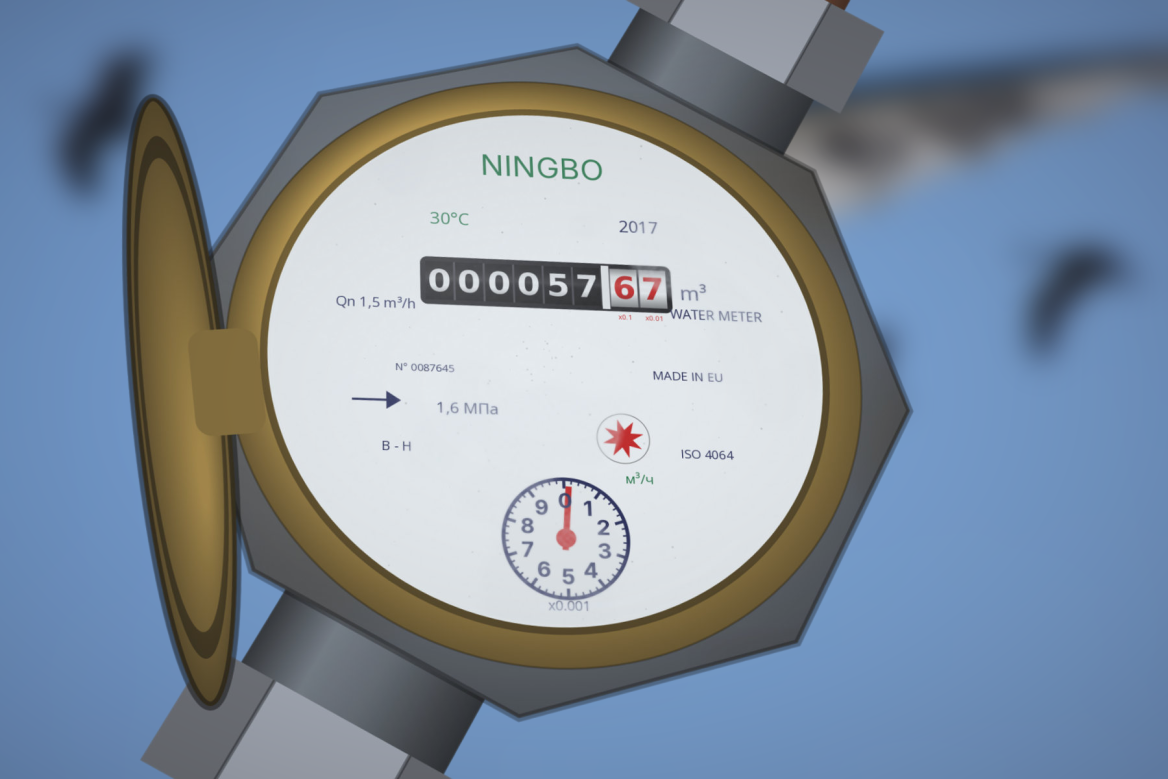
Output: 57.670m³
